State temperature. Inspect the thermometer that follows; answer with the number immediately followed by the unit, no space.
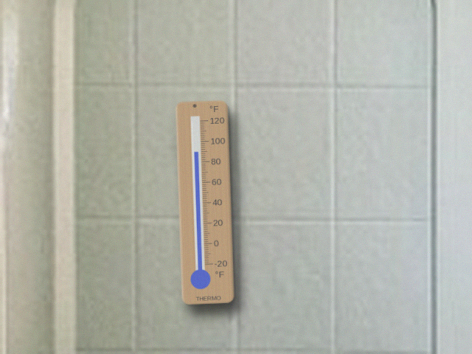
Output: 90°F
